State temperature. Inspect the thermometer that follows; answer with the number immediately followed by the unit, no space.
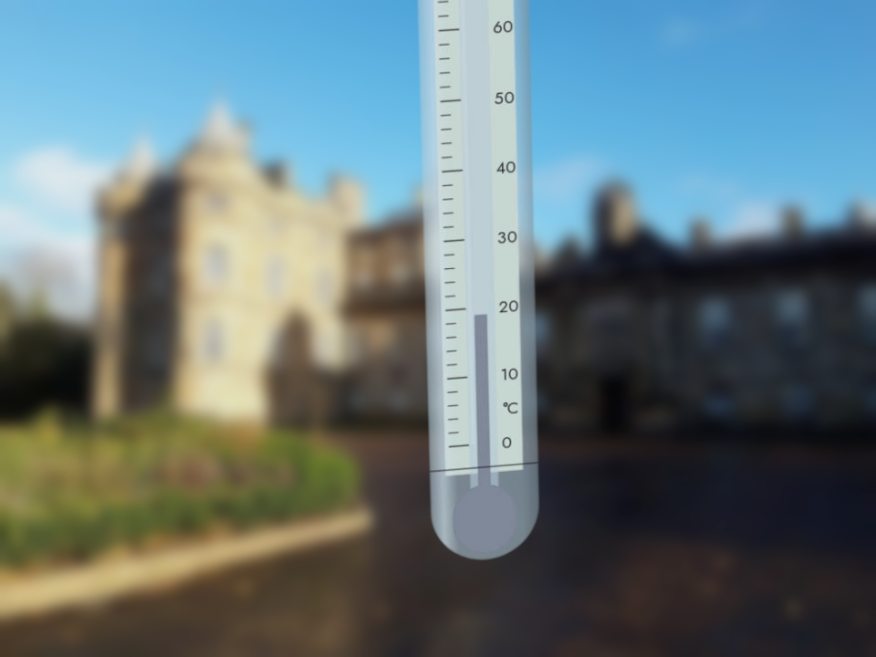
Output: 19°C
